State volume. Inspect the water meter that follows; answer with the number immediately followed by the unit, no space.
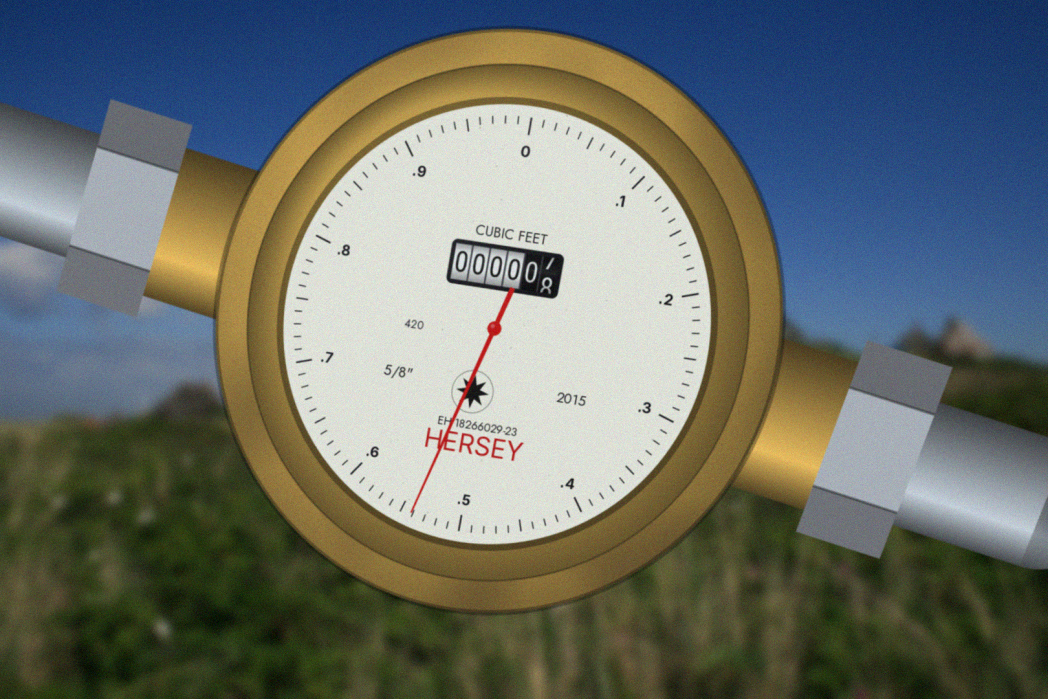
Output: 7.54ft³
